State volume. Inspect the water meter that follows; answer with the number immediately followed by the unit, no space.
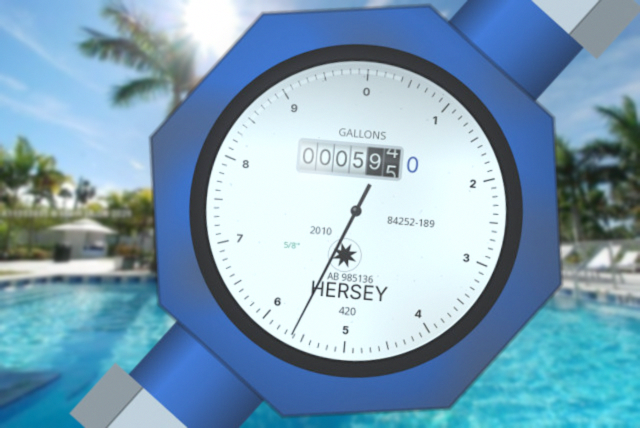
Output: 5945.6gal
